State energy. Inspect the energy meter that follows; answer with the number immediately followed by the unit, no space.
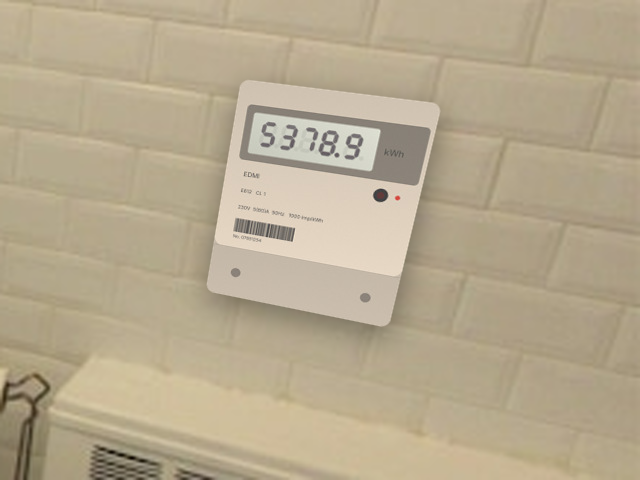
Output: 5378.9kWh
